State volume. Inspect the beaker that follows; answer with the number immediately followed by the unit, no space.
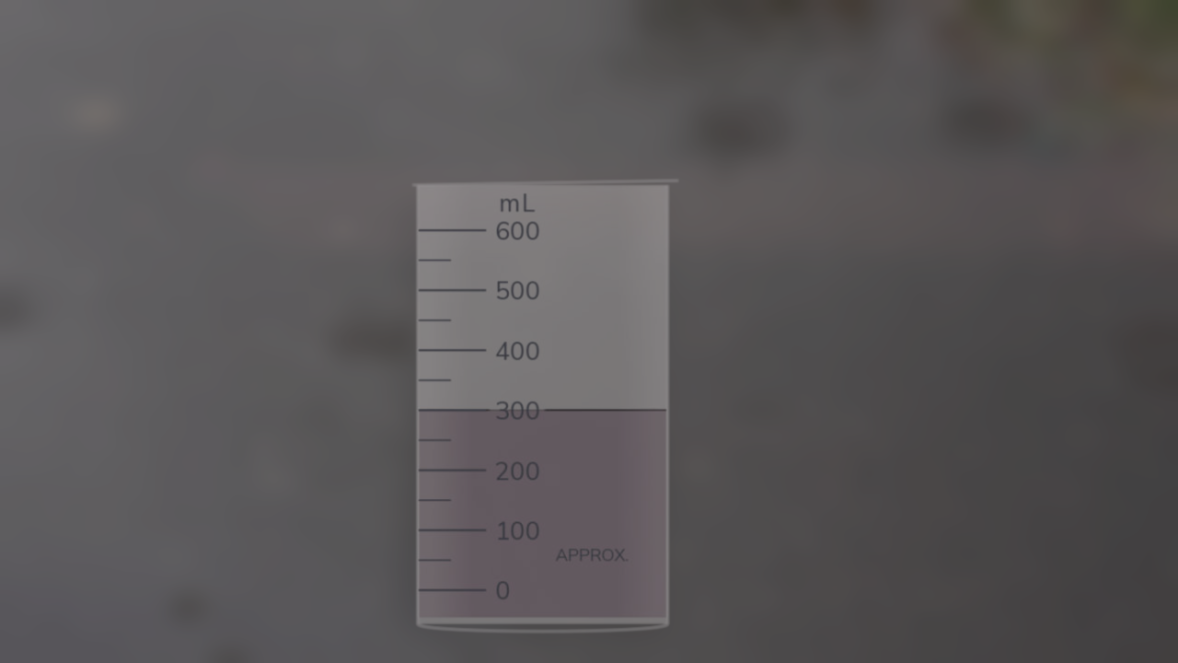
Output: 300mL
